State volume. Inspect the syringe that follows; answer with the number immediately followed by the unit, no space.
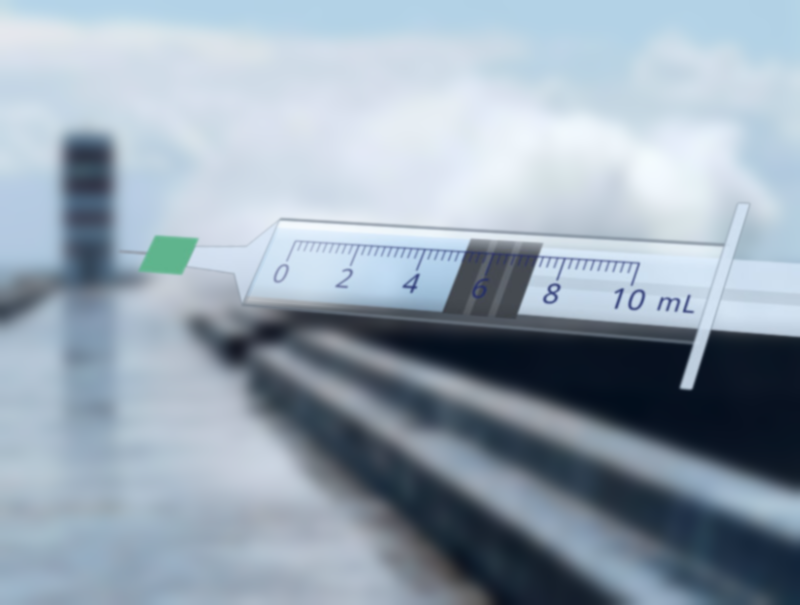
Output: 5.2mL
